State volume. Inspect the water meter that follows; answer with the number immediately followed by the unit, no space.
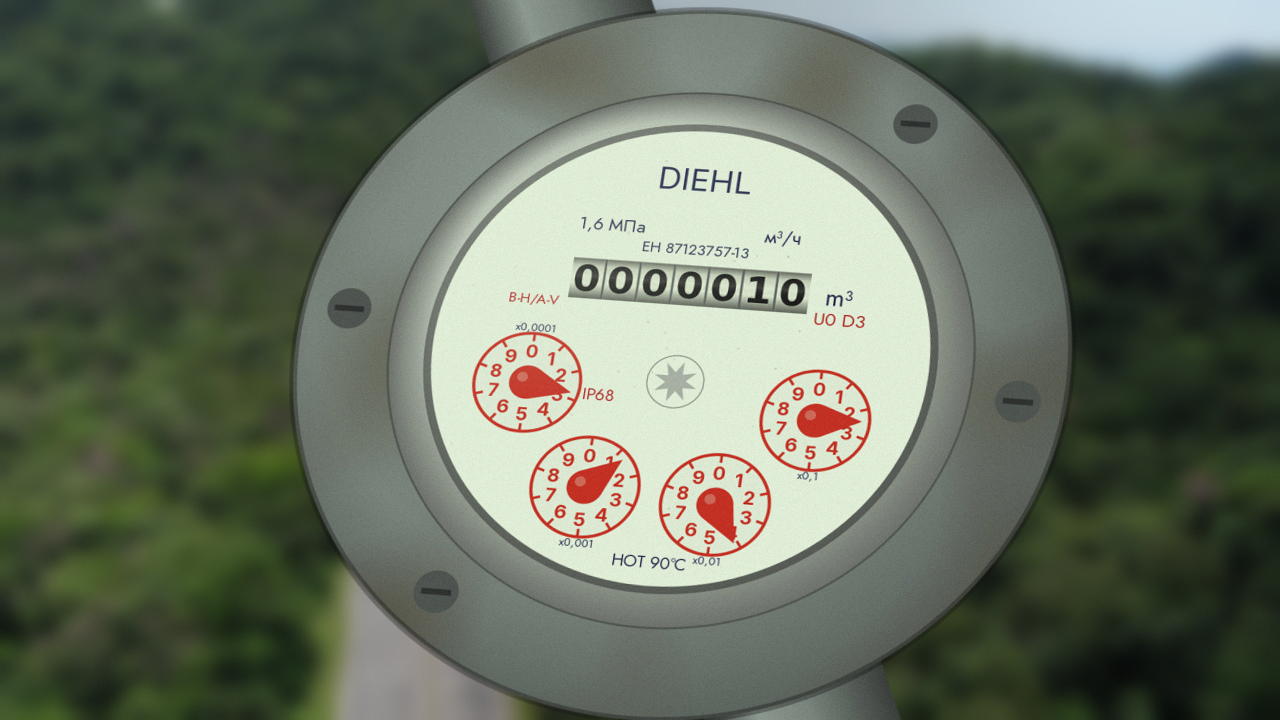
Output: 10.2412m³
